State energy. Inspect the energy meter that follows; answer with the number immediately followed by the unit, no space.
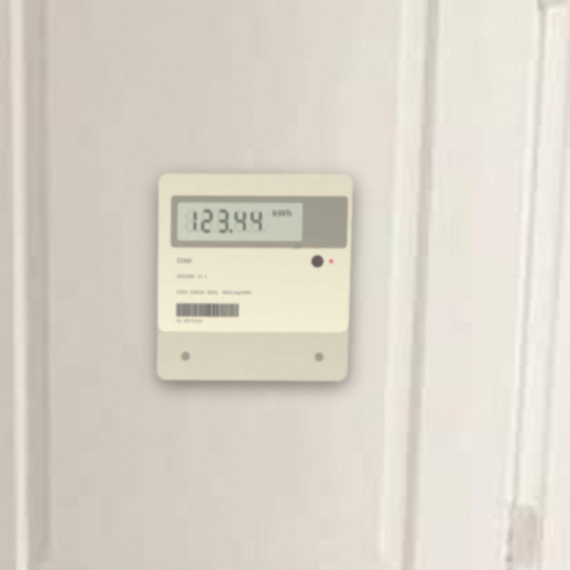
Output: 123.44kWh
